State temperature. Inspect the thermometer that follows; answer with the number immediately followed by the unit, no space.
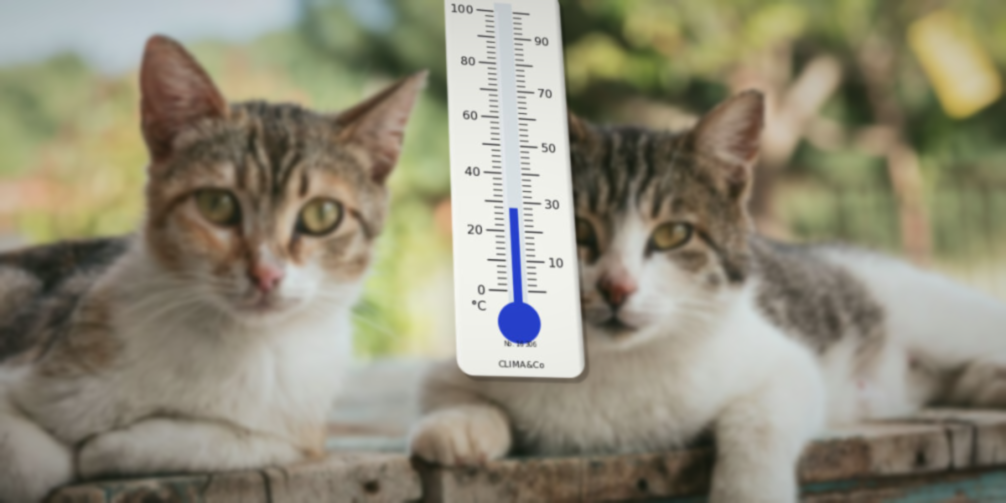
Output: 28°C
